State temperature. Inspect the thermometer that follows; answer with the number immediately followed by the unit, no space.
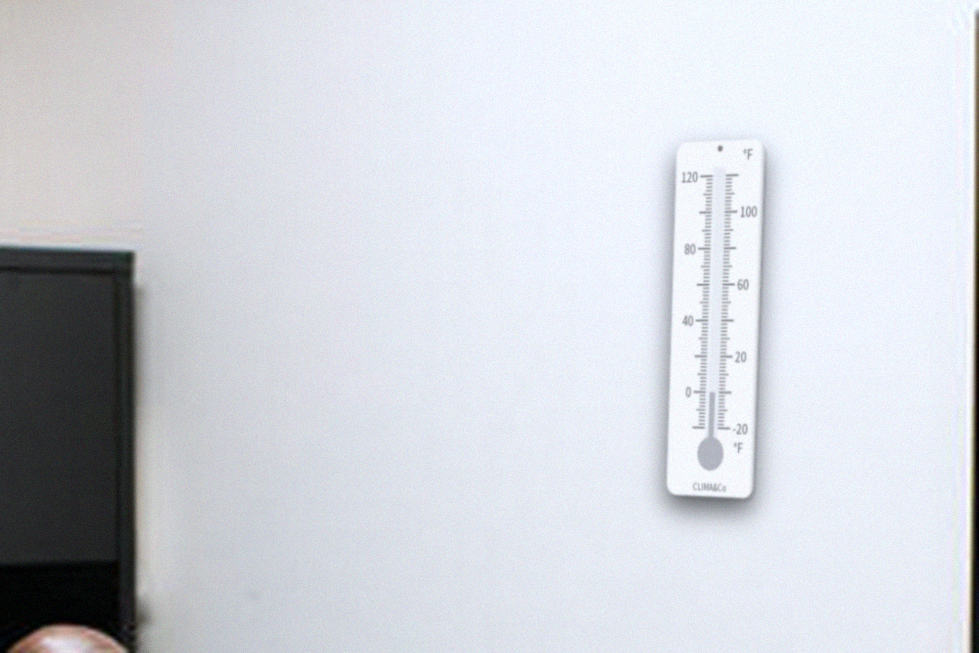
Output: 0°F
